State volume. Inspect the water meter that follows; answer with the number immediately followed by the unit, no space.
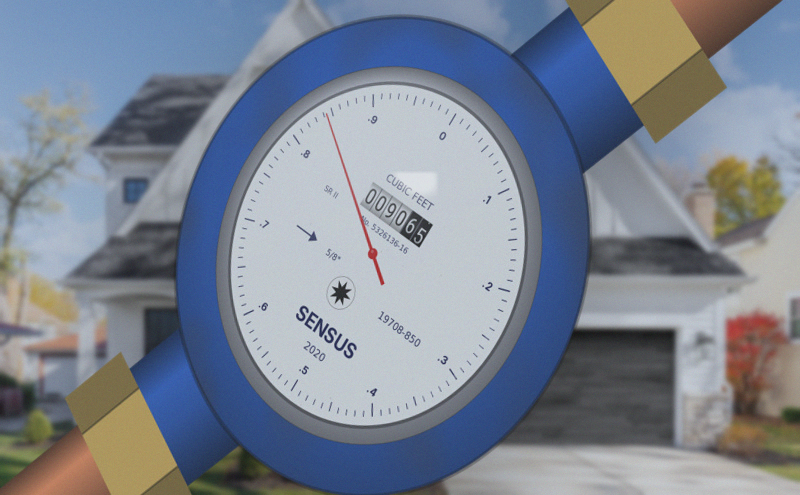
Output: 9064.84ft³
